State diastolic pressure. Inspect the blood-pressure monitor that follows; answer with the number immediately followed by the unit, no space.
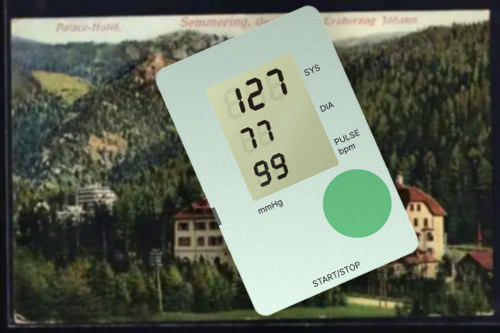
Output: 77mmHg
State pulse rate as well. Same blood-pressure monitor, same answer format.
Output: 99bpm
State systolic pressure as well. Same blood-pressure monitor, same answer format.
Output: 127mmHg
